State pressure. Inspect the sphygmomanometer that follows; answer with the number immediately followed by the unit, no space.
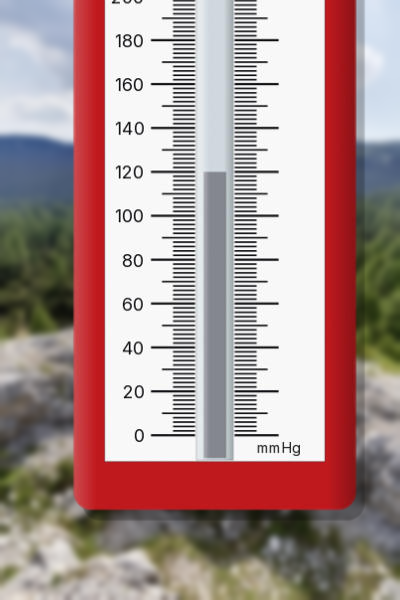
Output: 120mmHg
